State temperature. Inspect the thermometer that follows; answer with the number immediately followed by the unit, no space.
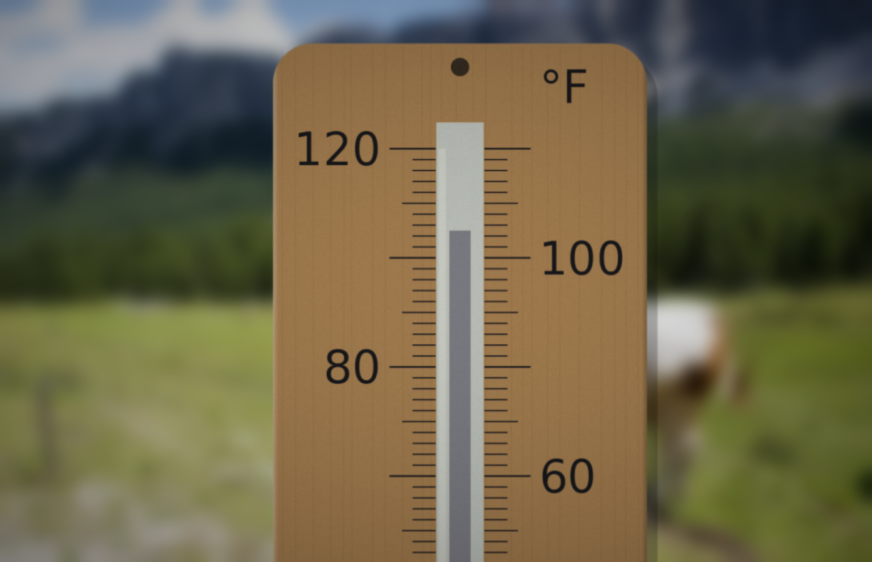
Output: 105°F
